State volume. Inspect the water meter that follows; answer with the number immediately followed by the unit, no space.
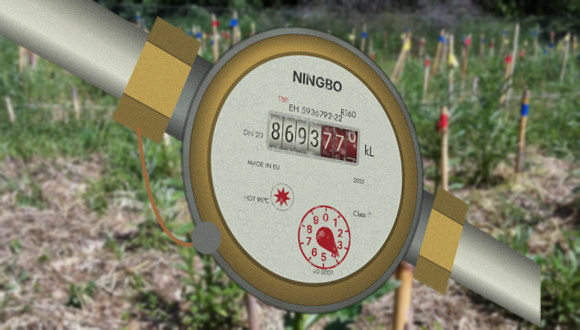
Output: 8693.7763kL
